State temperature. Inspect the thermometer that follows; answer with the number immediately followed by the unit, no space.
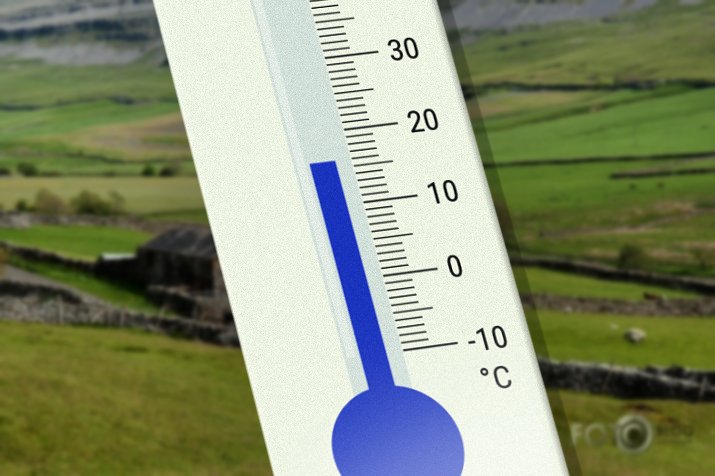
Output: 16°C
